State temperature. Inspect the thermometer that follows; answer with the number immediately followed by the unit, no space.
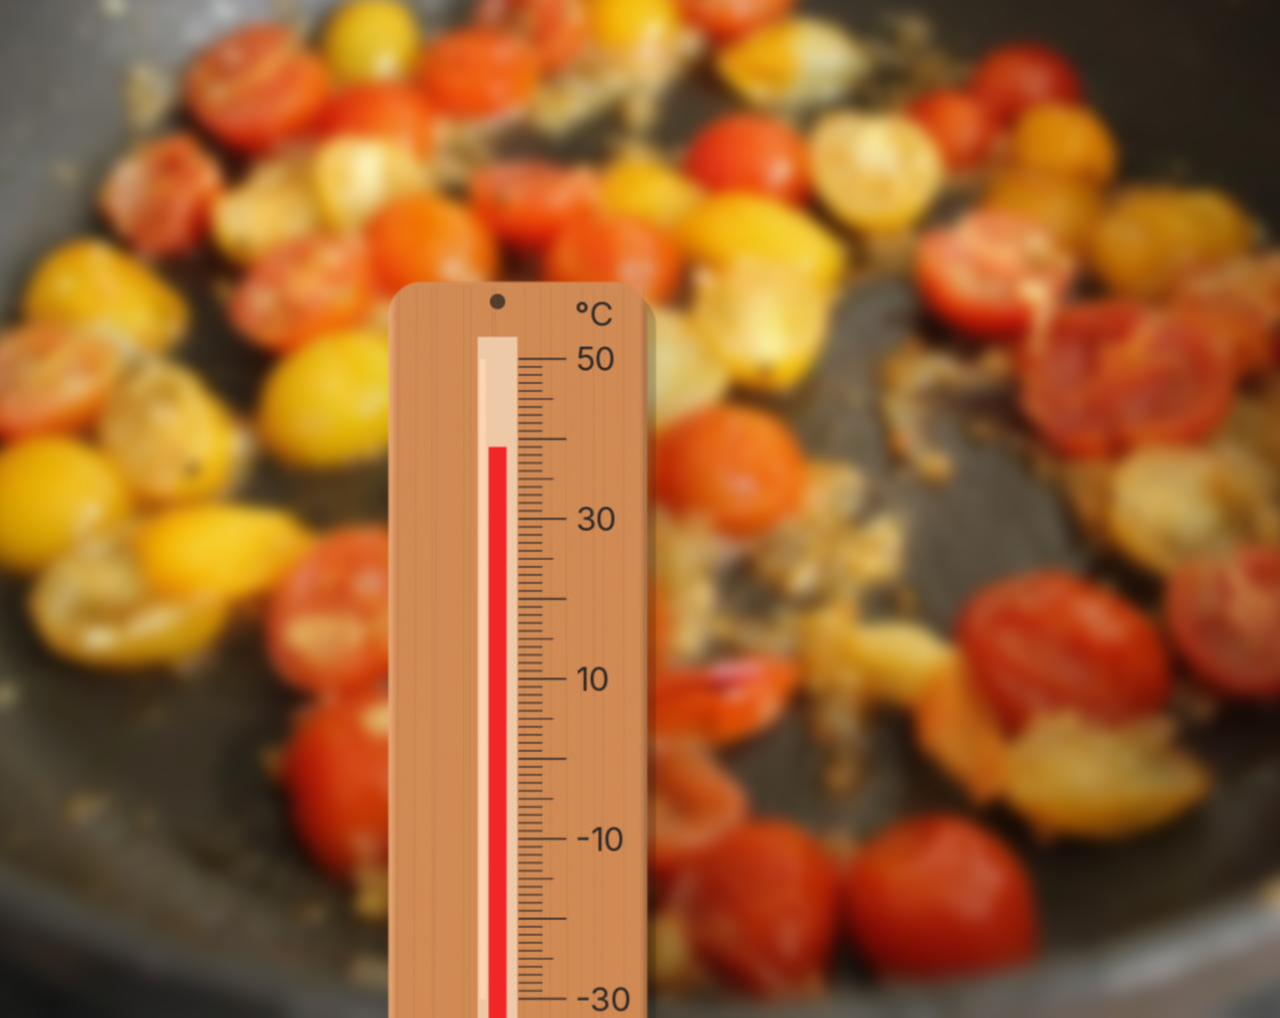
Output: 39°C
